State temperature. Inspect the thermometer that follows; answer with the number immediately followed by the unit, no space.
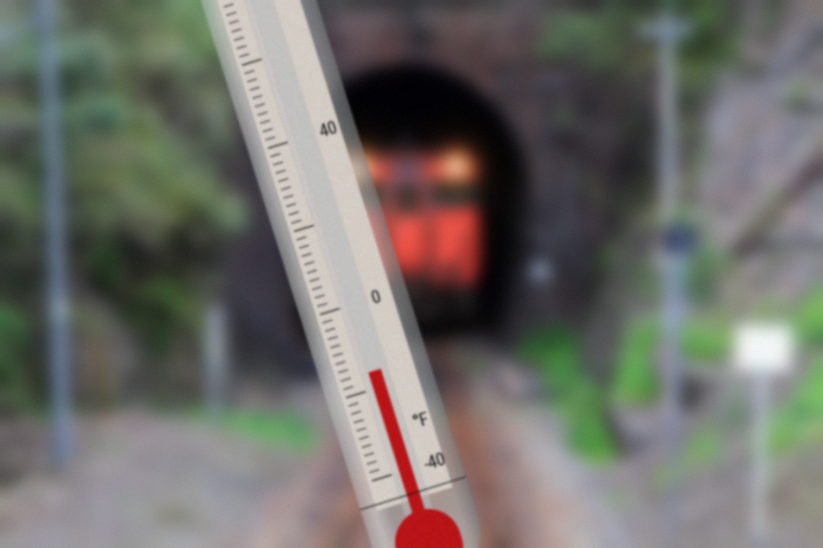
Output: -16°F
